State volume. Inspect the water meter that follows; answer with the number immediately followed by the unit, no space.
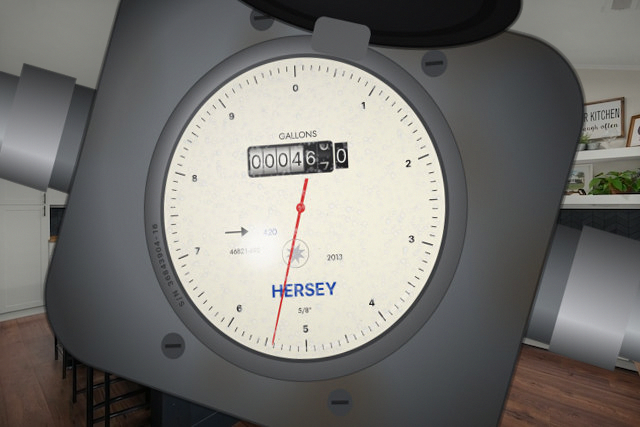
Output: 4665.4gal
